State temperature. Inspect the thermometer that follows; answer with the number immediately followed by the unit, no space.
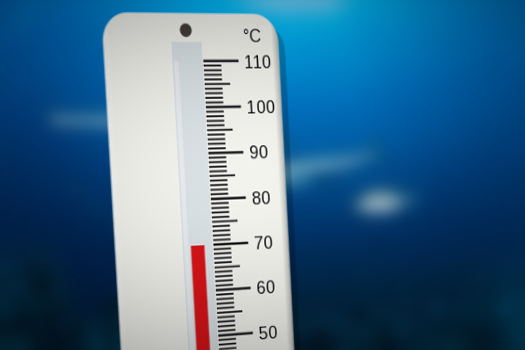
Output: 70°C
